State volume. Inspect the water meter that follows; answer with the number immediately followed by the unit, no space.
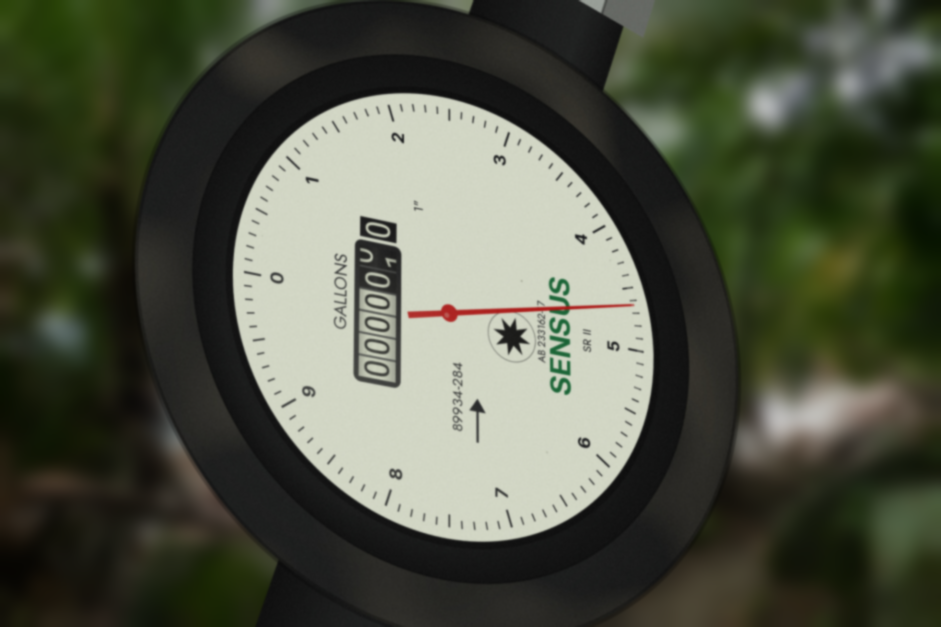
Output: 4.6gal
